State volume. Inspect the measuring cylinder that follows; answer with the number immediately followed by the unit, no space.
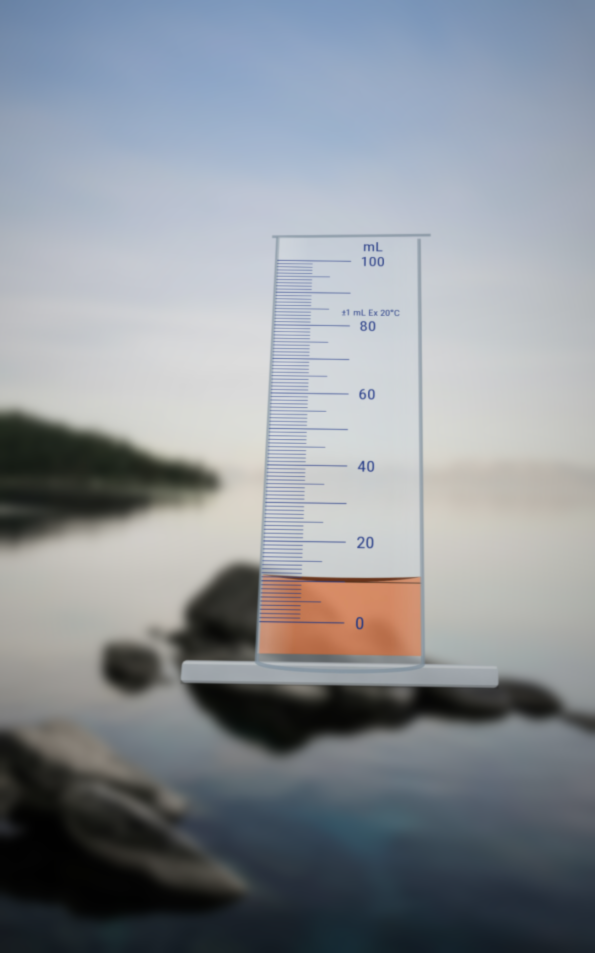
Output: 10mL
